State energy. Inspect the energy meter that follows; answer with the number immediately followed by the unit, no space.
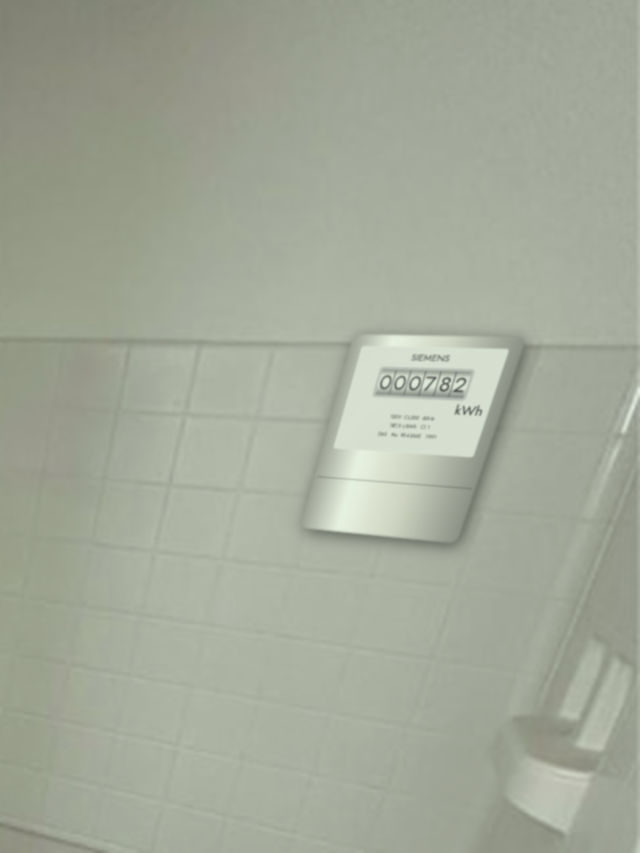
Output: 782kWh
